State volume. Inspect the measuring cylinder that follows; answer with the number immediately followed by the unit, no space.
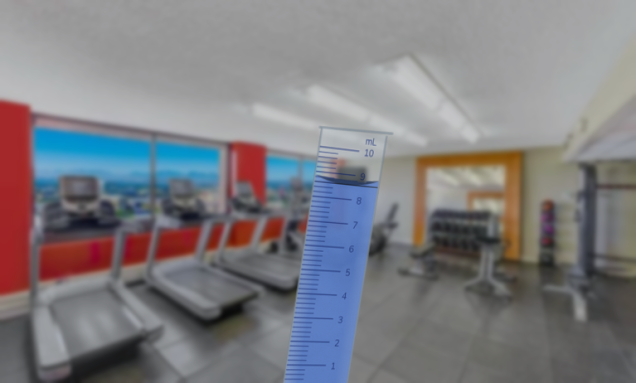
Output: 8.6mL
